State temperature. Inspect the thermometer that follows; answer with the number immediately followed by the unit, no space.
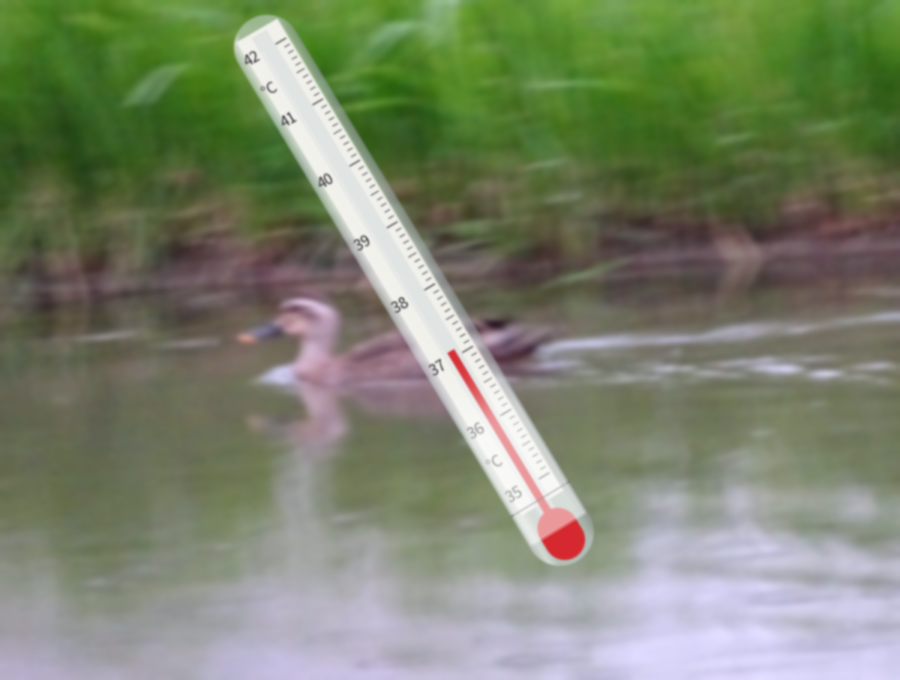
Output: 37.1°C
